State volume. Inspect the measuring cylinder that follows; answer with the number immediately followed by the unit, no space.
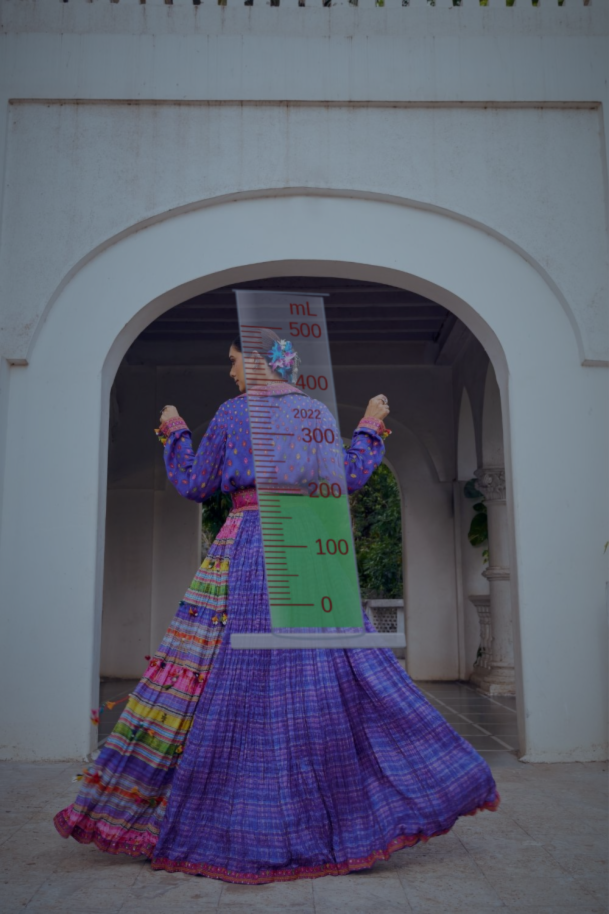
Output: 190mL
